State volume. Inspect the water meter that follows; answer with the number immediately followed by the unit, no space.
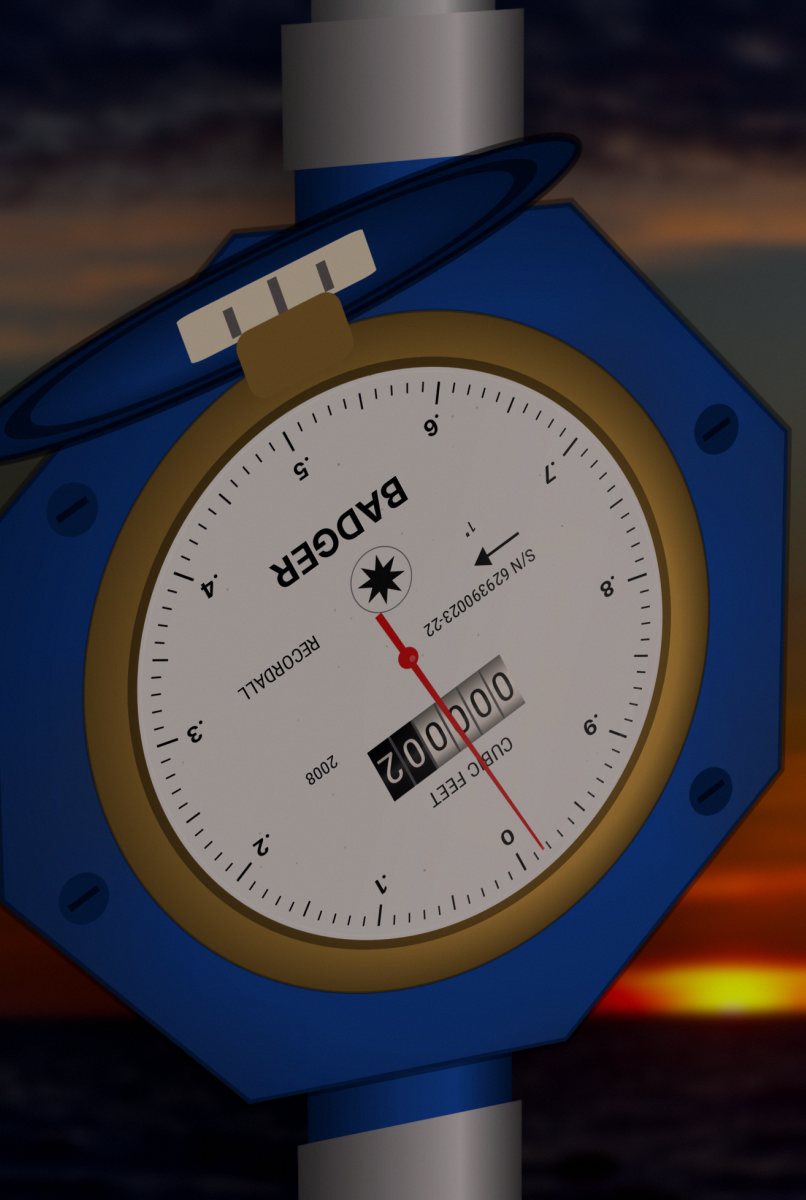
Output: 1.98ft³
